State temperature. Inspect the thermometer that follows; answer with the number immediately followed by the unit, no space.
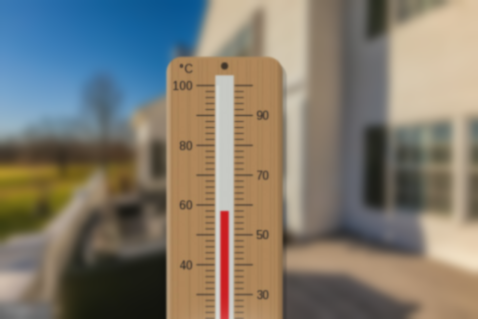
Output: 58°C
